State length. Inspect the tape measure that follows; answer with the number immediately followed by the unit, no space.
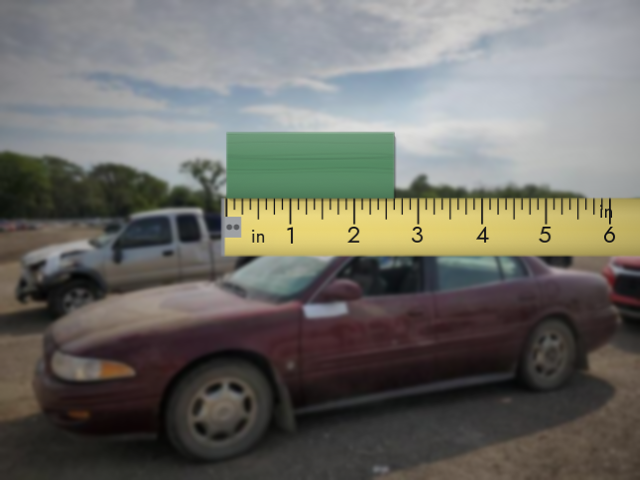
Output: 2.625in
